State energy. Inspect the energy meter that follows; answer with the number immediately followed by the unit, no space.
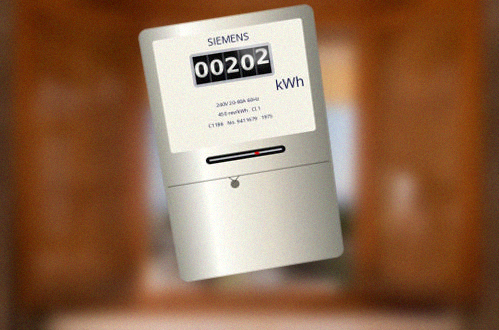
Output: 202kWh
